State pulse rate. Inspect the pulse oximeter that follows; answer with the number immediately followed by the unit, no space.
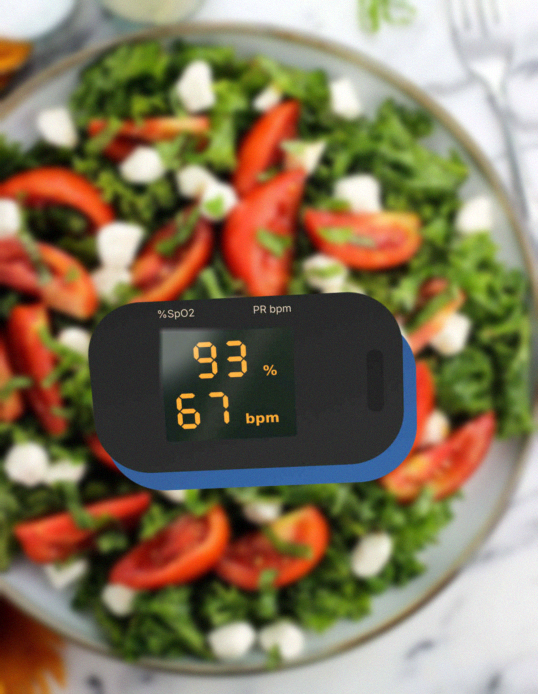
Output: 67bpm
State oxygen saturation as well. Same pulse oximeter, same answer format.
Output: 93%
